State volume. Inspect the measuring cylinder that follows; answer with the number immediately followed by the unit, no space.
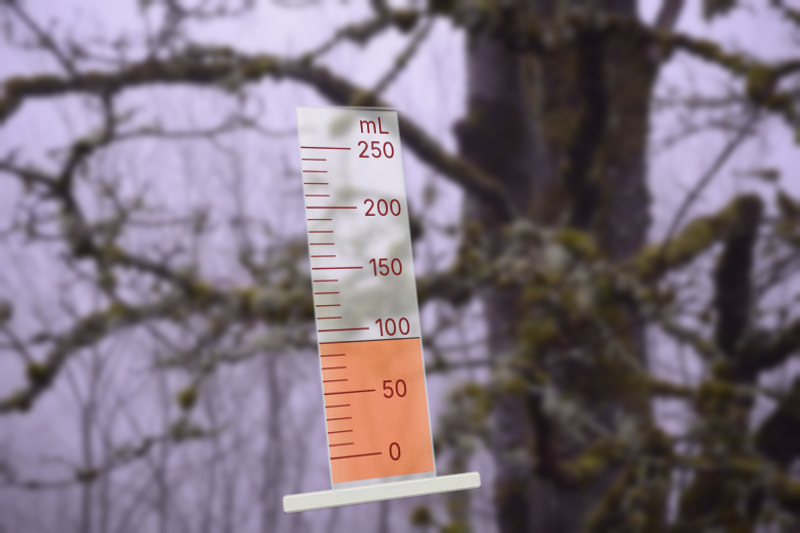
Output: 90mL
